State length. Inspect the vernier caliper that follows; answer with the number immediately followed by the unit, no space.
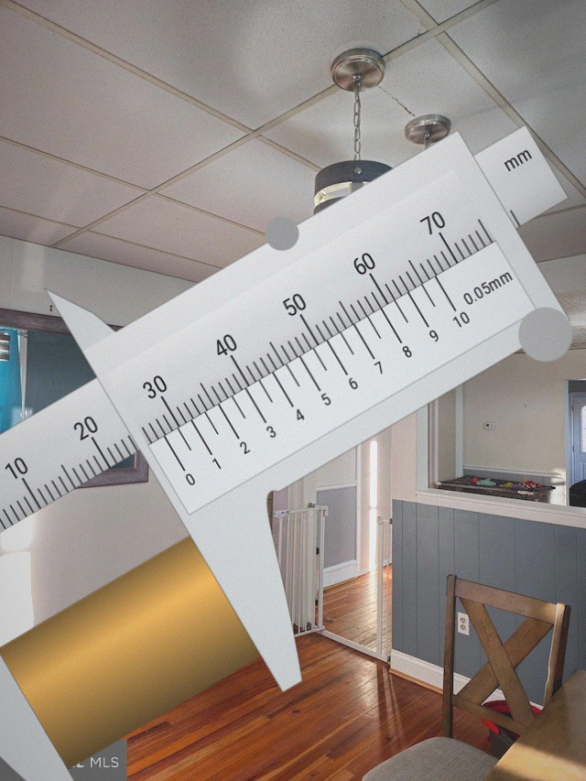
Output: 27.8mm
